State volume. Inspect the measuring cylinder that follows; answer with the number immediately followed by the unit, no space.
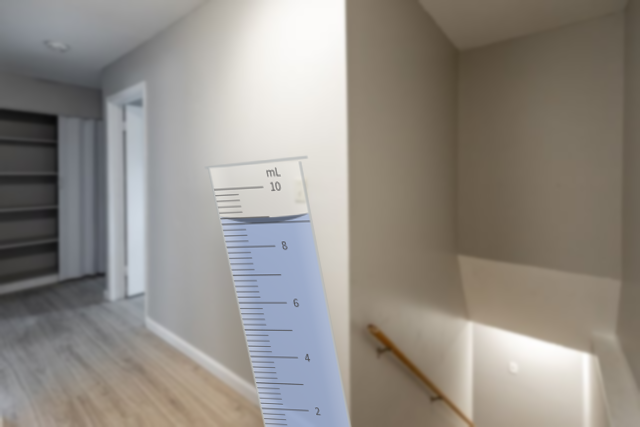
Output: 8.8mL
